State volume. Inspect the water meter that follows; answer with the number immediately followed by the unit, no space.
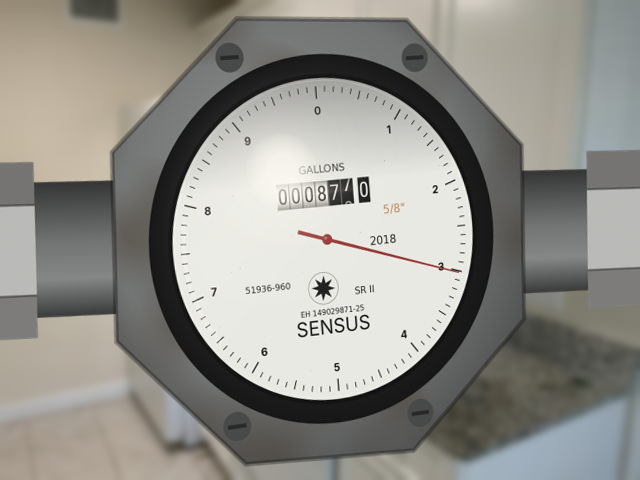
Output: 8773.0gal
